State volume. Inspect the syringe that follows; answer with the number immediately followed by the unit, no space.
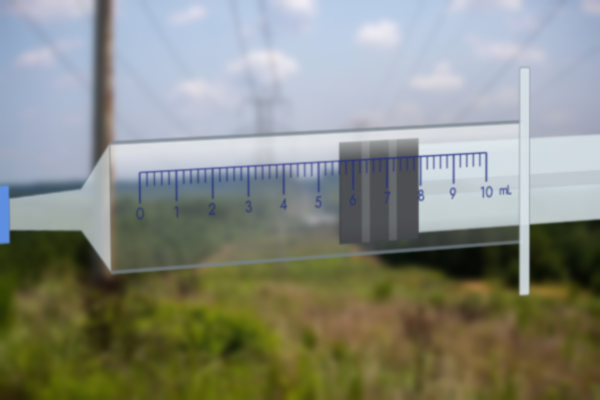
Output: 5.6mL
